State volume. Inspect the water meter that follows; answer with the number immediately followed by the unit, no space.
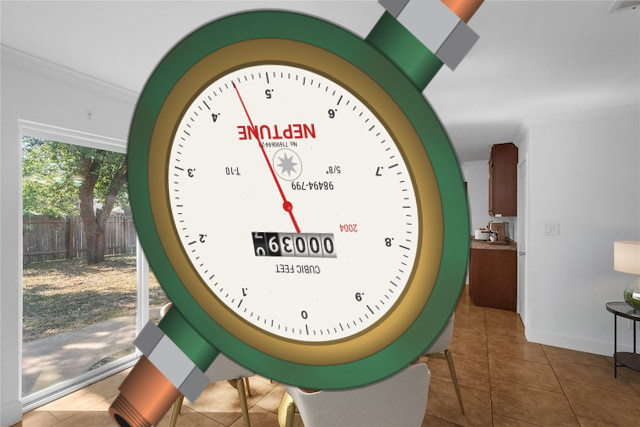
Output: 396.45ft³
